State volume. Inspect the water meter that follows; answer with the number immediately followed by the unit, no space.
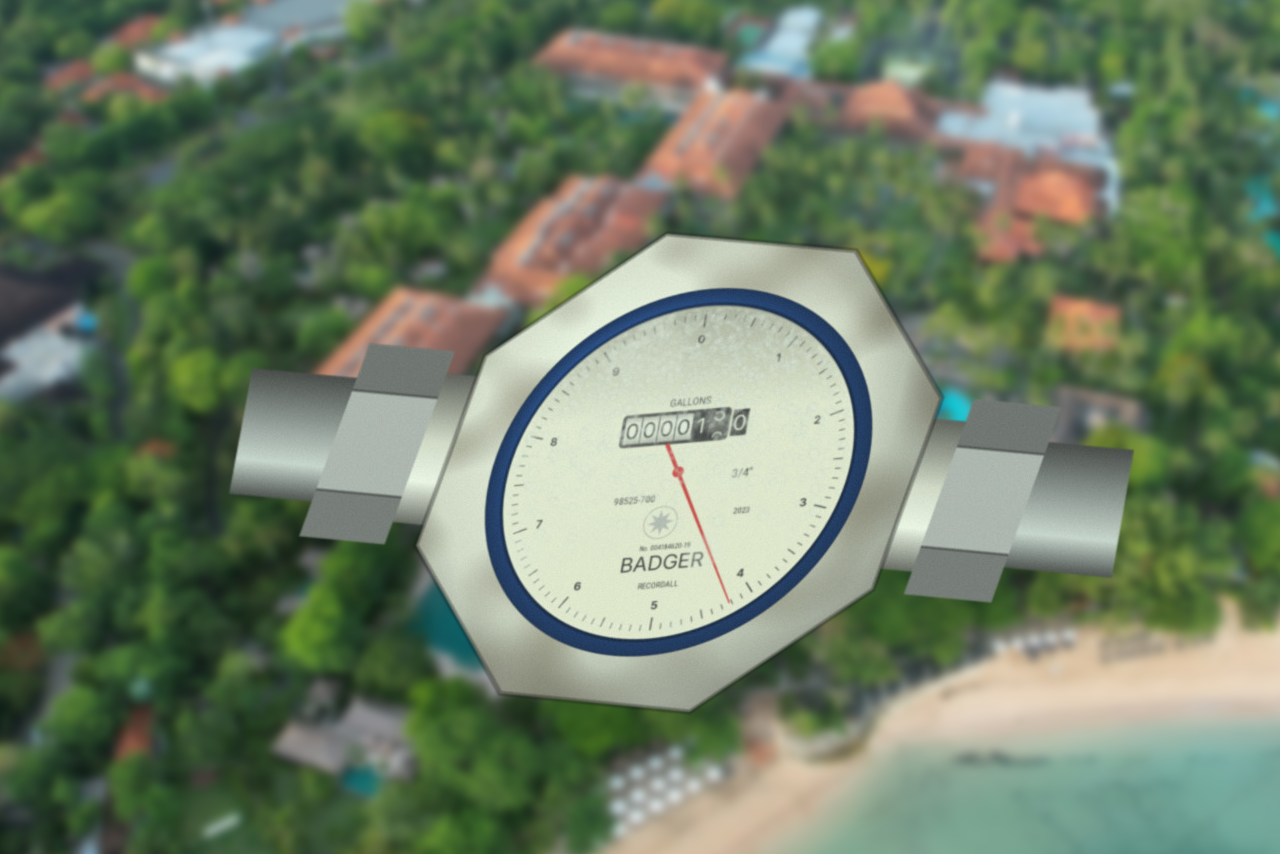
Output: 154.2gal
